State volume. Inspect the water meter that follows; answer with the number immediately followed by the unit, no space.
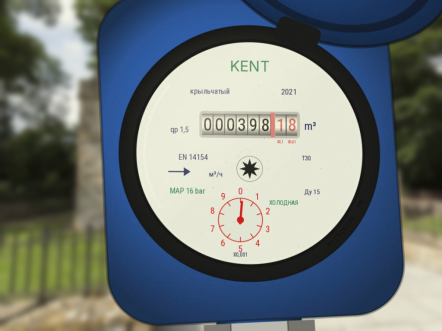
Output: 398.180m³
